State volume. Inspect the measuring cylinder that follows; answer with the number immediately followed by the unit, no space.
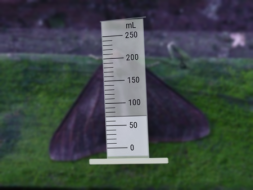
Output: 70mL
